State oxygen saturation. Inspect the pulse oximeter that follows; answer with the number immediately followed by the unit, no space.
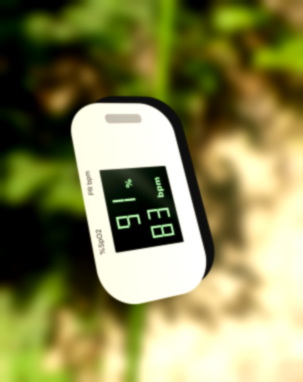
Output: 91%
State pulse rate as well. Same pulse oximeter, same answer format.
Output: 83bpm
